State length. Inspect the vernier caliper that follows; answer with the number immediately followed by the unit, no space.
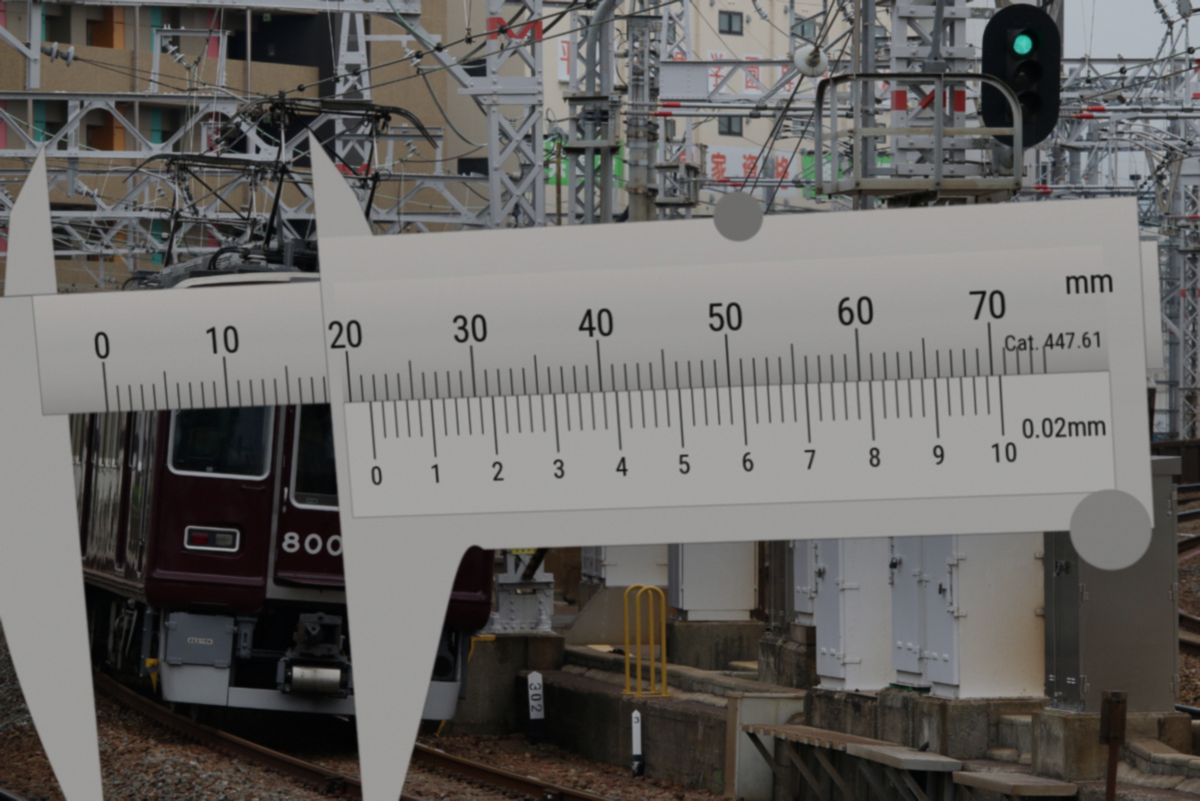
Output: 21.6mm
